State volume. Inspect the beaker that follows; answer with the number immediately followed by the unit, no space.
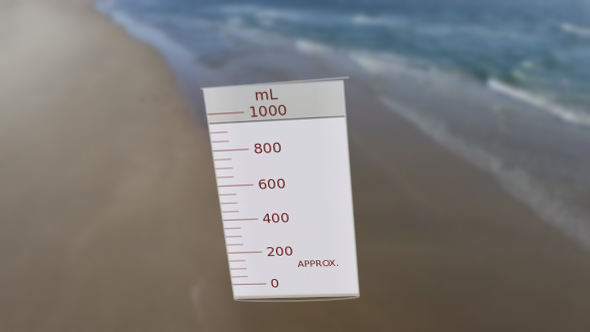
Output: 950mL
